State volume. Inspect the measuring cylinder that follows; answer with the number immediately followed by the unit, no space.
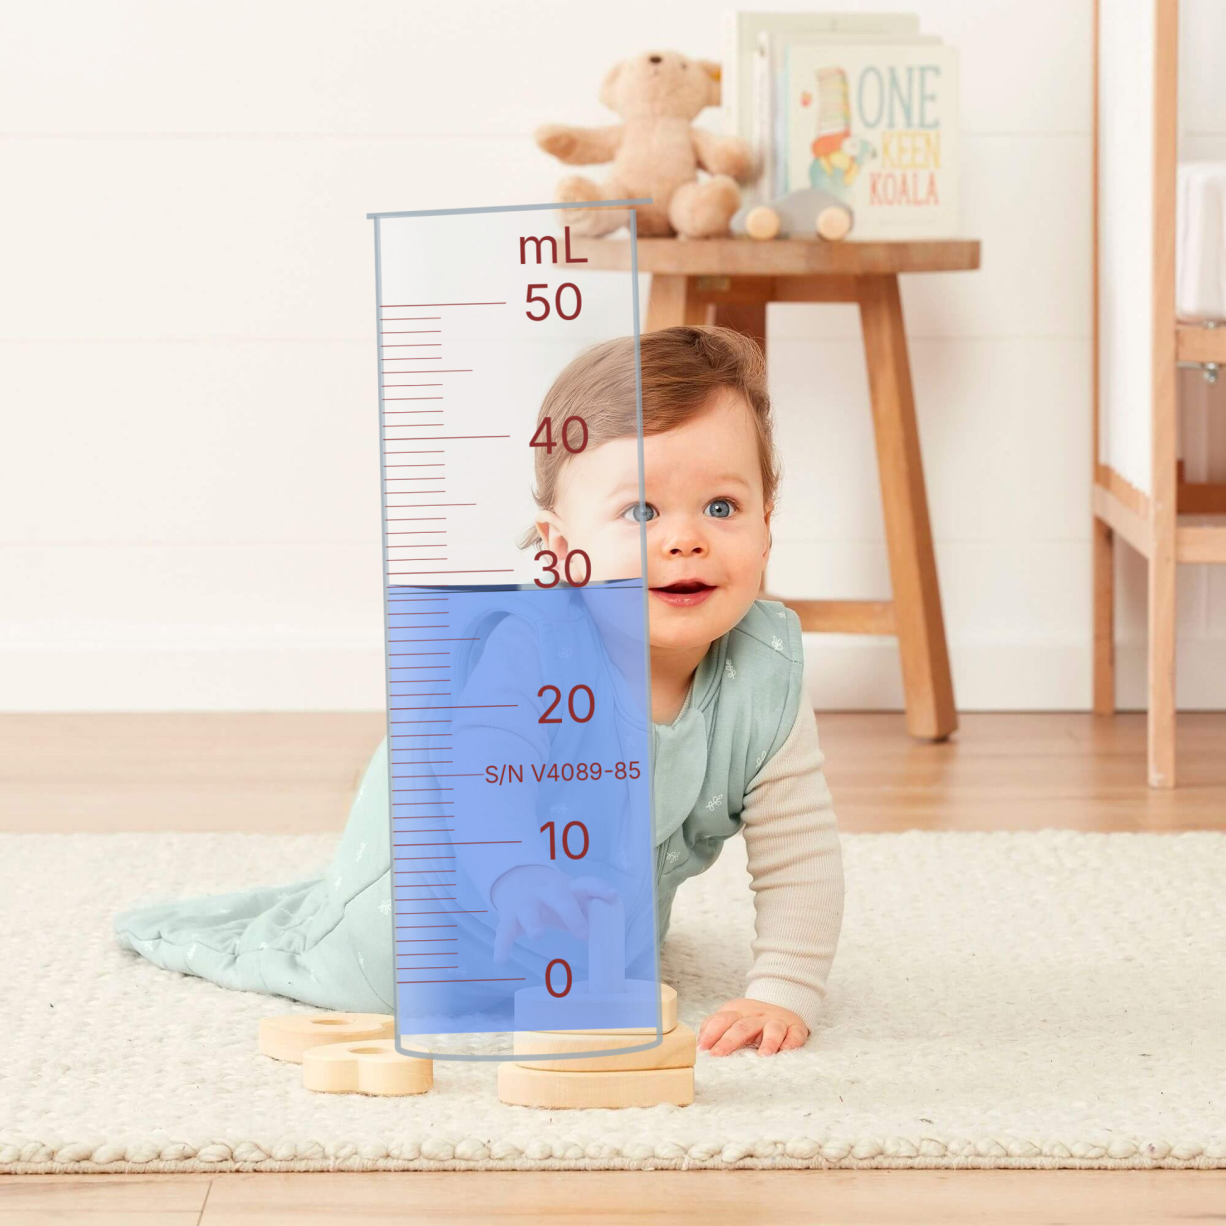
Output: 28.5mL
